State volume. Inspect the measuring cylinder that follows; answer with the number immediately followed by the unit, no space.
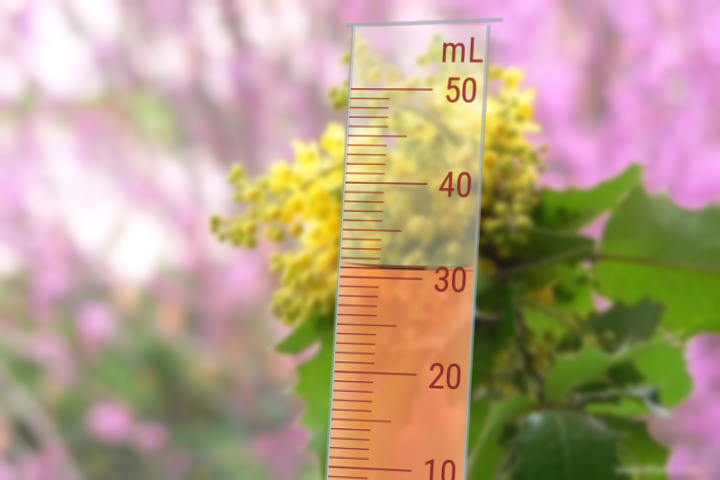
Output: 31mL
